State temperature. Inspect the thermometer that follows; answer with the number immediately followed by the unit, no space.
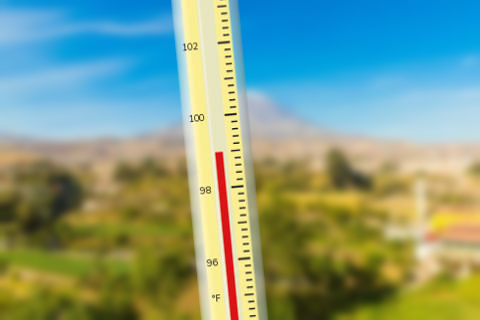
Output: 99°F
